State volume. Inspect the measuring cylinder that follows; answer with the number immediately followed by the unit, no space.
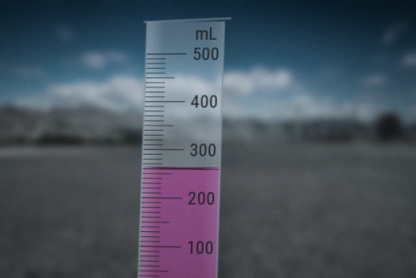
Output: 260mL
